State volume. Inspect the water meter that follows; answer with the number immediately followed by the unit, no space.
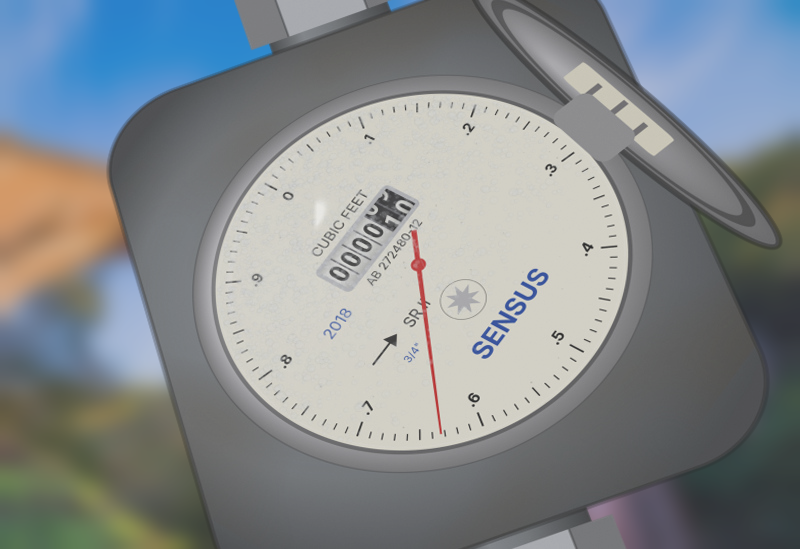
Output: 9.63ft³
